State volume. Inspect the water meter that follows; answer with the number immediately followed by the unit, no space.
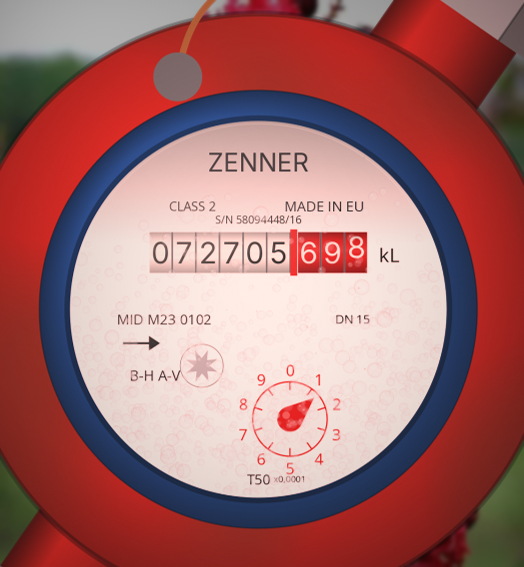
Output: 72705.6981kL
